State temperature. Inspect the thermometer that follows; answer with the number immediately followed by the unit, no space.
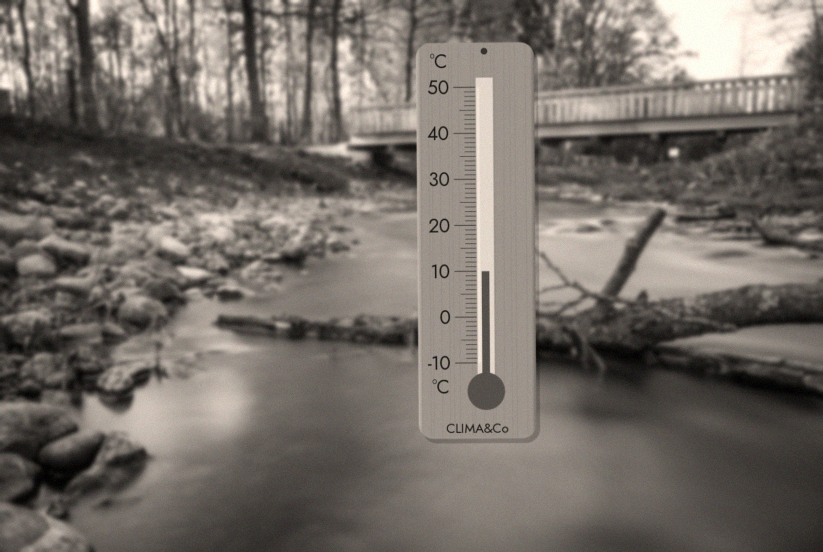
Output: 10°C
